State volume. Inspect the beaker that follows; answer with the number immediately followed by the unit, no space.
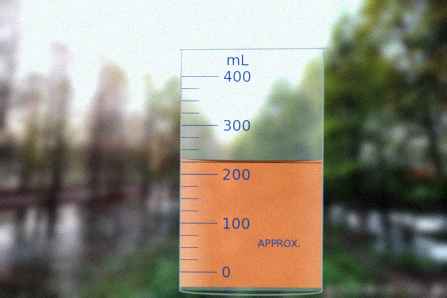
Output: 225mL
